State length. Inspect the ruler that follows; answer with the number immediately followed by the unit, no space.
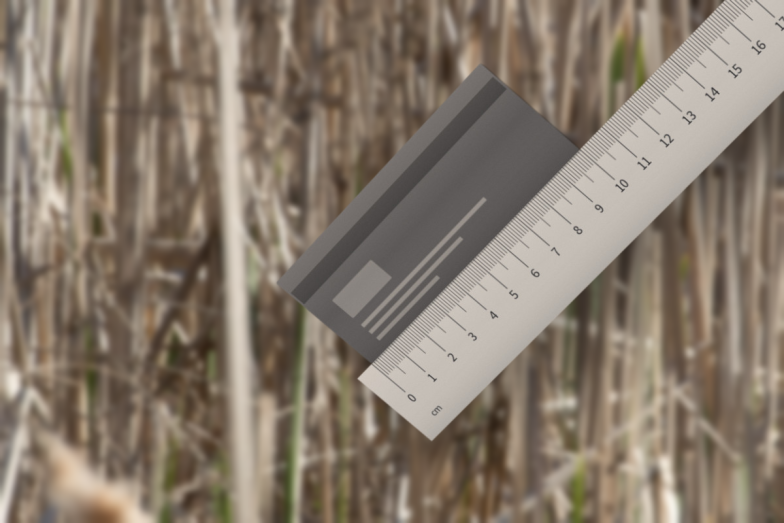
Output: 10cm
